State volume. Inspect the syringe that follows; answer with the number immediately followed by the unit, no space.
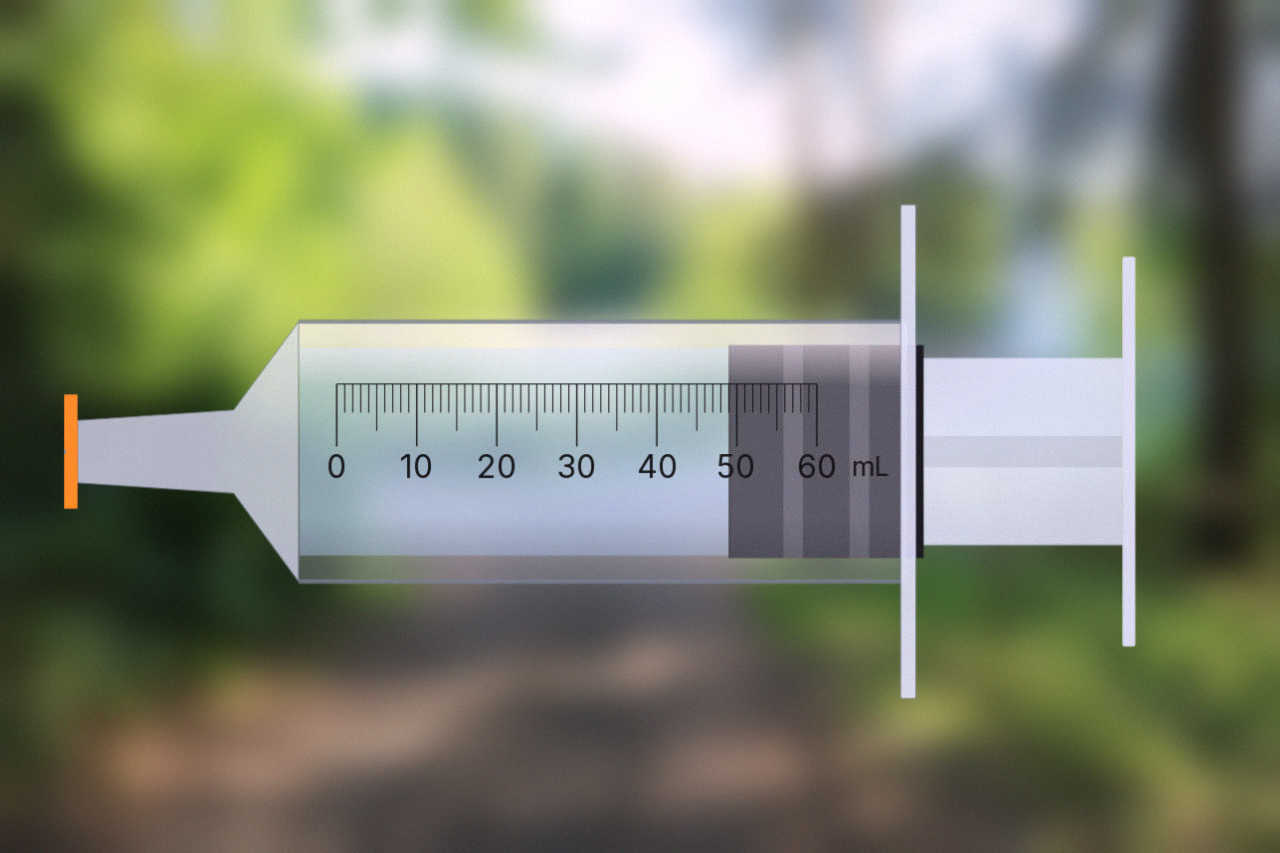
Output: 49mL
